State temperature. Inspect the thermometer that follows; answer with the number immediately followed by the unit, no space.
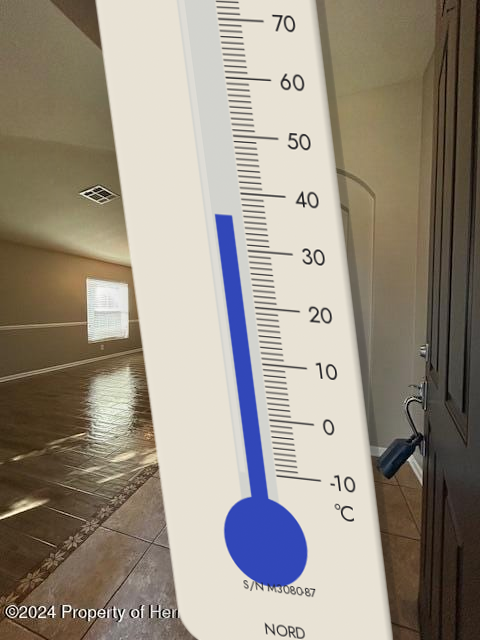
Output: 36°C
